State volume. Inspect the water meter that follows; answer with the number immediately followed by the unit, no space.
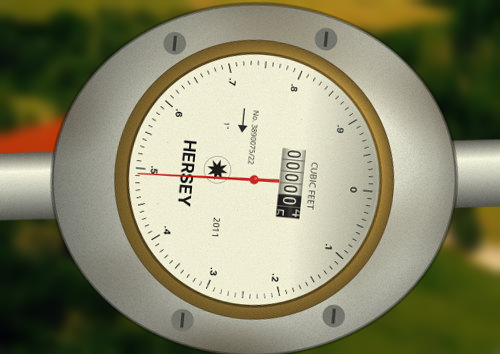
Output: 4.49ft³
